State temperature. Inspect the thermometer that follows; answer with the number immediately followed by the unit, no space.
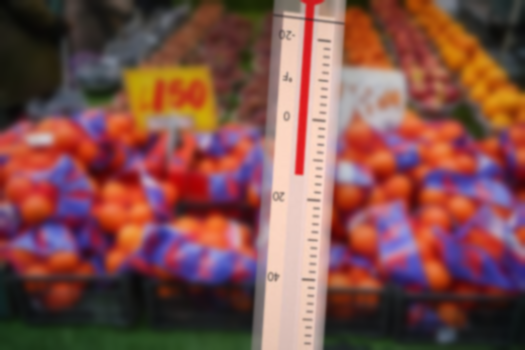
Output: 14°F
